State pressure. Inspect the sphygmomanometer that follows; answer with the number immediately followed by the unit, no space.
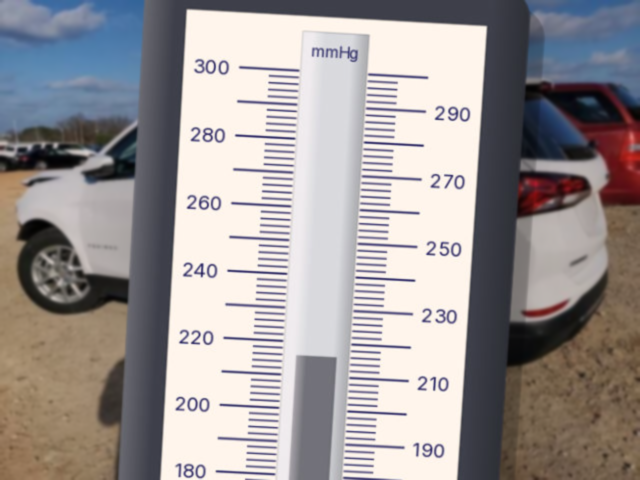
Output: 216mmHg
